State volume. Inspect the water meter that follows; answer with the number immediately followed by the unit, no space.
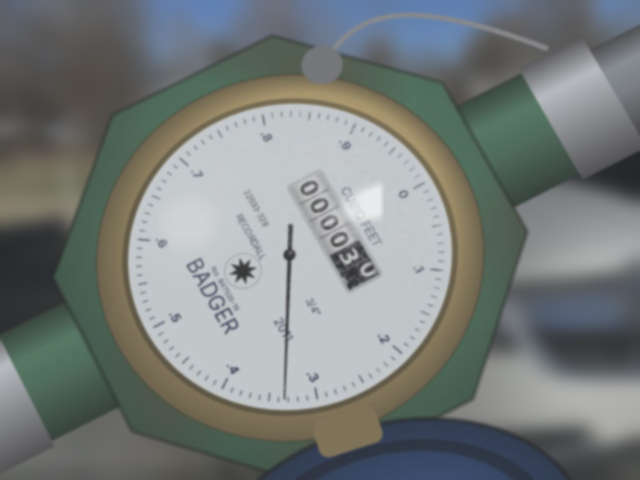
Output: 30.33ft³
